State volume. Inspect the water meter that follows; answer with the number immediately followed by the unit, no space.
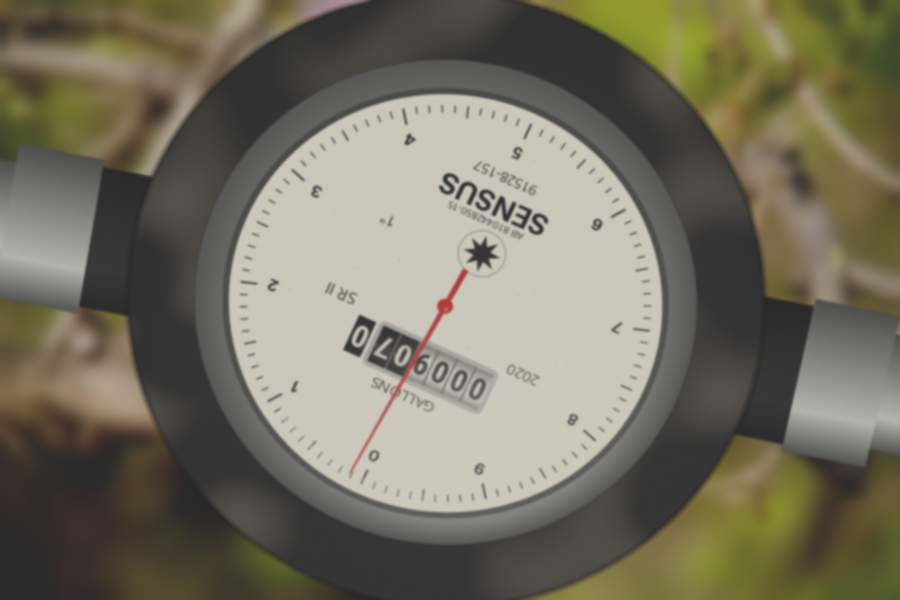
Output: 9070.1gal
